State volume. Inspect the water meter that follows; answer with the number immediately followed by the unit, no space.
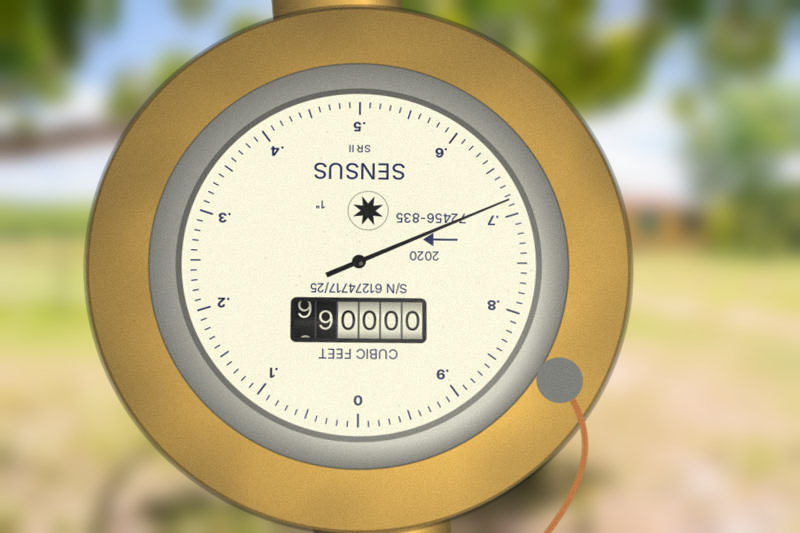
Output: 65.68ft³
